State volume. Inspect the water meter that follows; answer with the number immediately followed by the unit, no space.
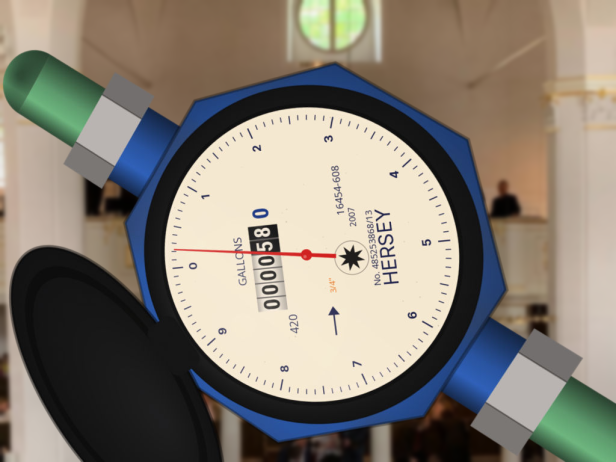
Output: 580.2gal
